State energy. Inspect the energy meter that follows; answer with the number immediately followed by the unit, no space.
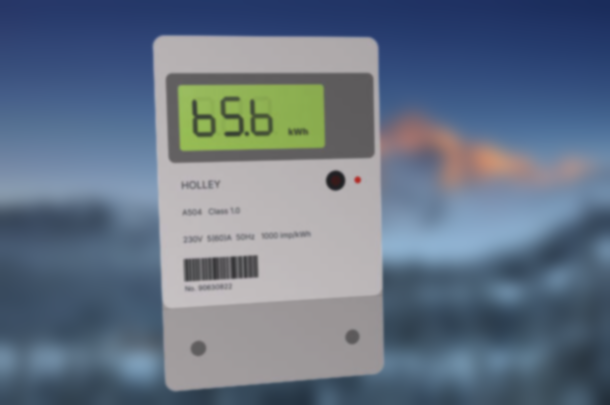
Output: 65.6kWh
